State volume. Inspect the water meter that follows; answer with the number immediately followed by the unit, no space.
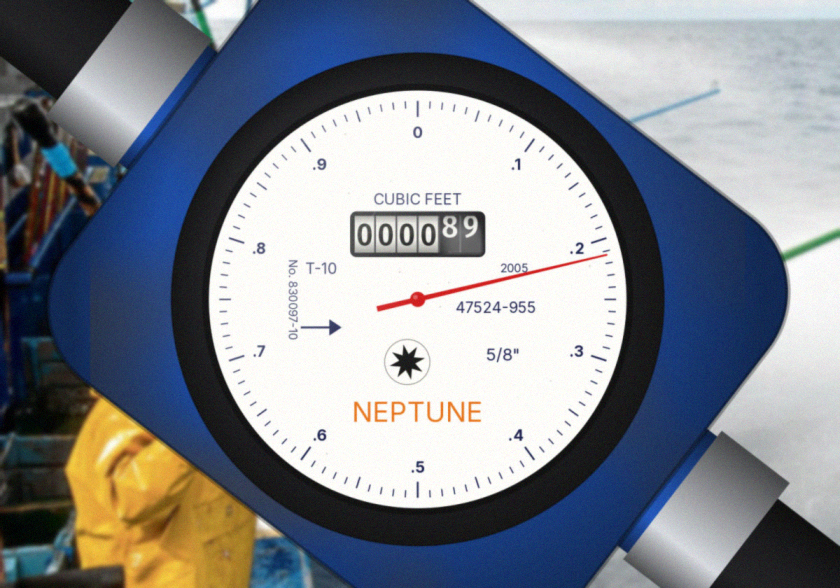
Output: 89.21ft³
